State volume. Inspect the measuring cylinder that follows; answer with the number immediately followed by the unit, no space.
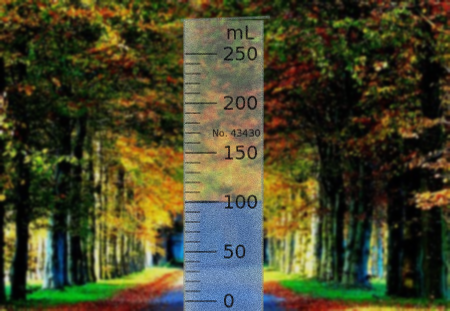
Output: 100mL
